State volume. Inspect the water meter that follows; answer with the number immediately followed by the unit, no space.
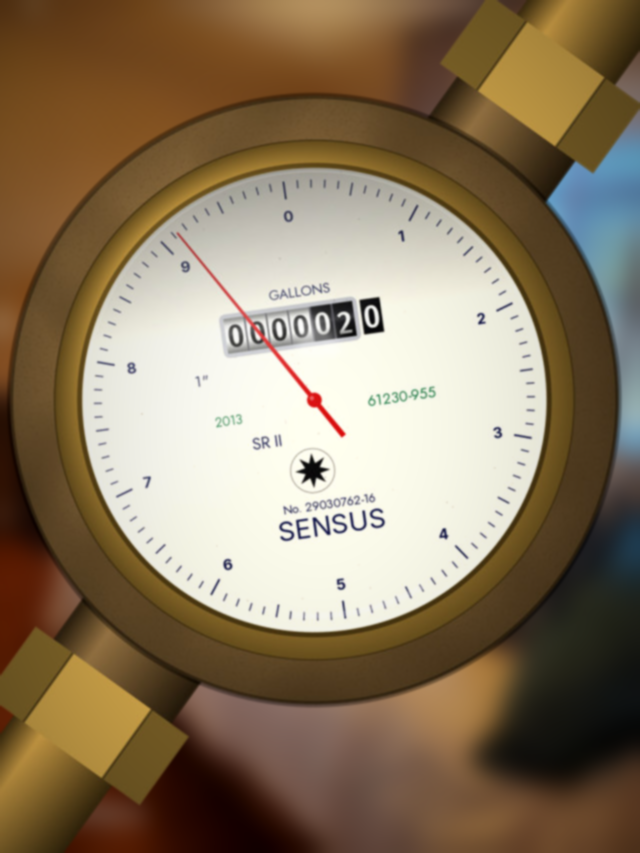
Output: 19.1gal
